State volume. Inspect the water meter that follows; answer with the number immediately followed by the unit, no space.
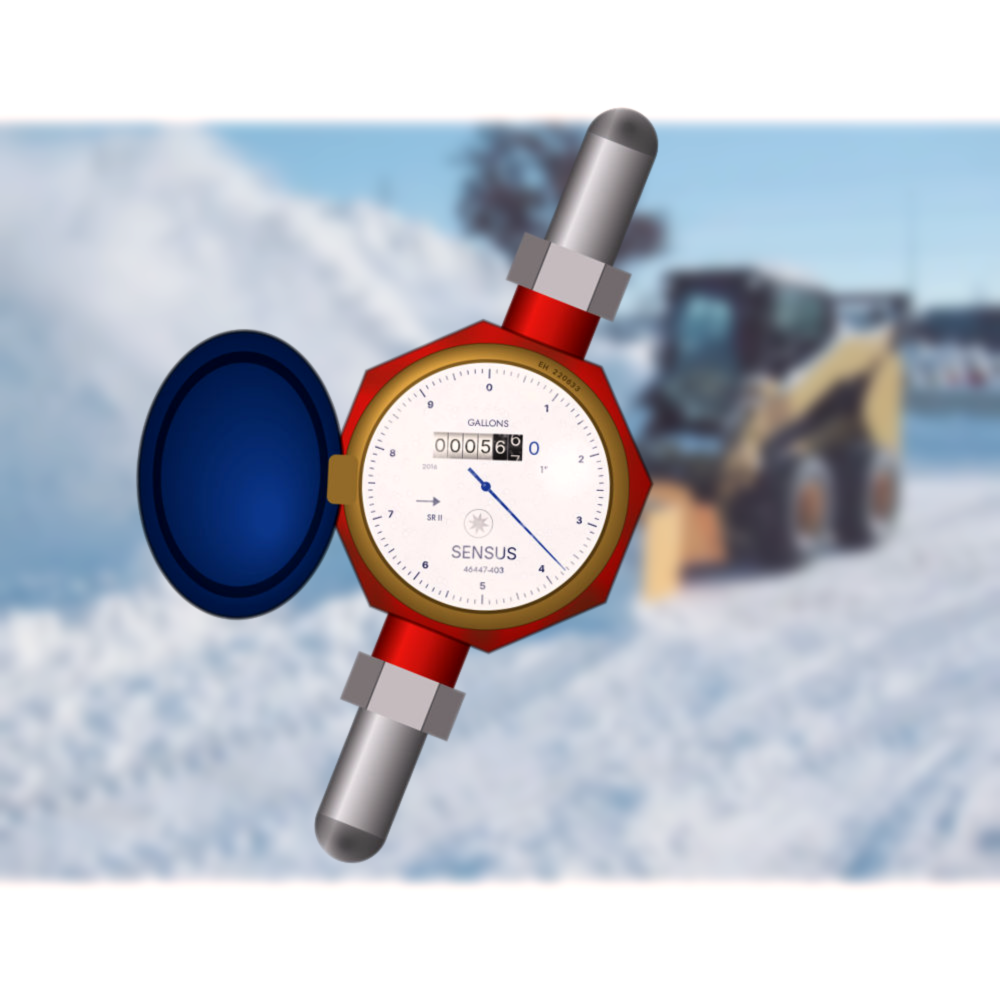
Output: 5663.7gal
